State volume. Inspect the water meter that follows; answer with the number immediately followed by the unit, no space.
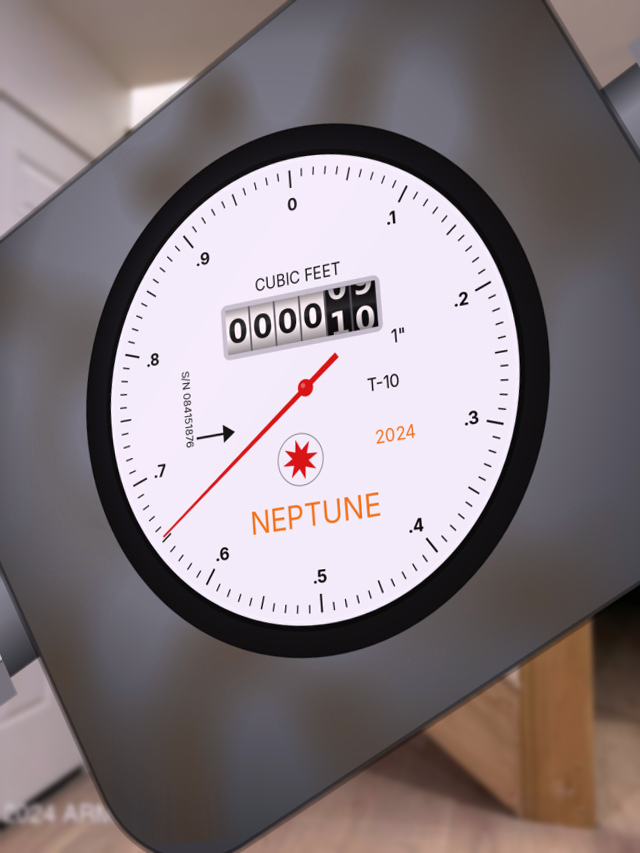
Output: 9.65ft³
